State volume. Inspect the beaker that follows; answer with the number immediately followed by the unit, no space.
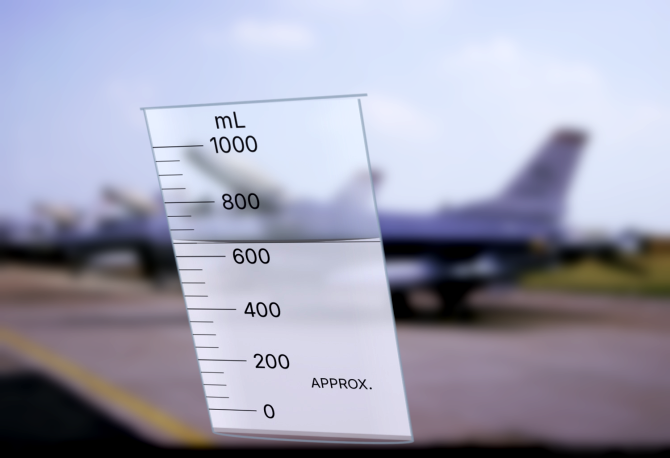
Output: 650mL
